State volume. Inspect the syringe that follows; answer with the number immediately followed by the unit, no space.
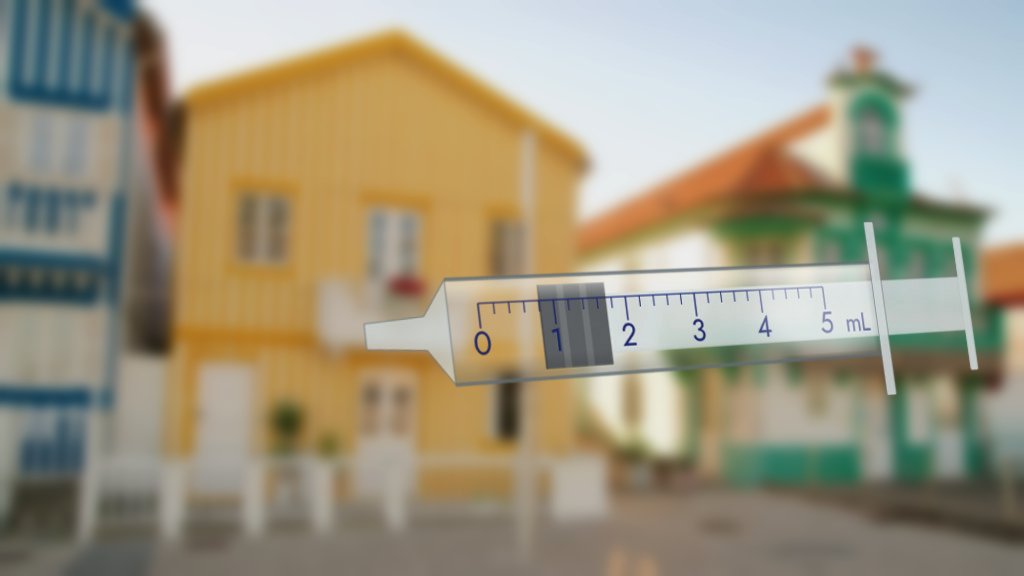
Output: 0.8mL
